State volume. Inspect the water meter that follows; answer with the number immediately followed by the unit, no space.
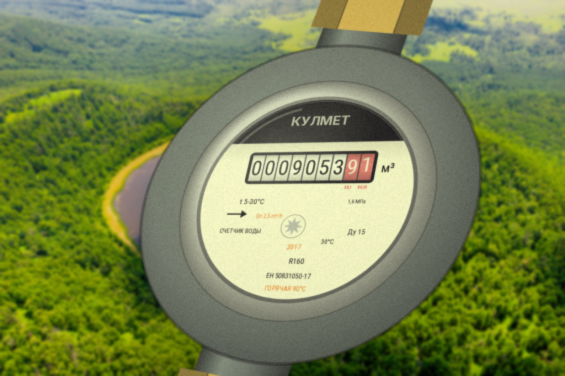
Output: 9053.91m³
